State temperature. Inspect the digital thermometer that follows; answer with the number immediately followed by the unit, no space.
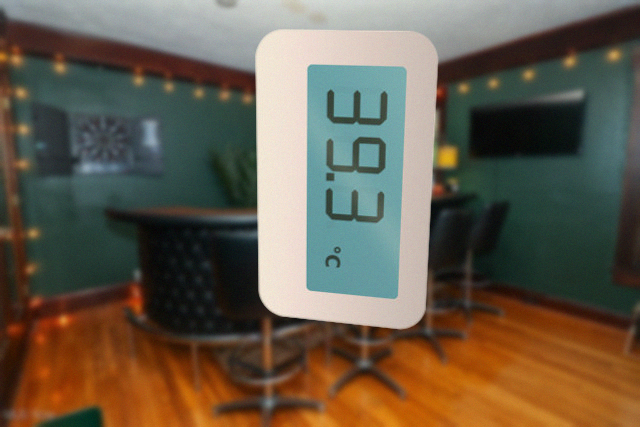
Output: 39.3°C
